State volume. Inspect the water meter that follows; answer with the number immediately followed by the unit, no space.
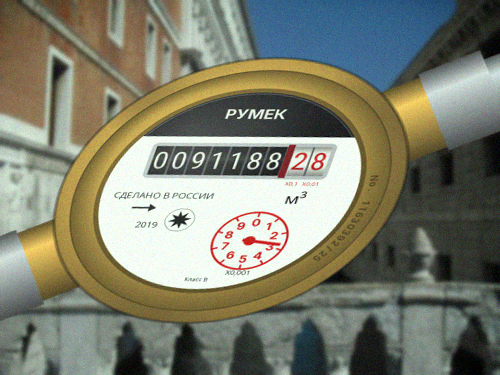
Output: 91188.282m³
